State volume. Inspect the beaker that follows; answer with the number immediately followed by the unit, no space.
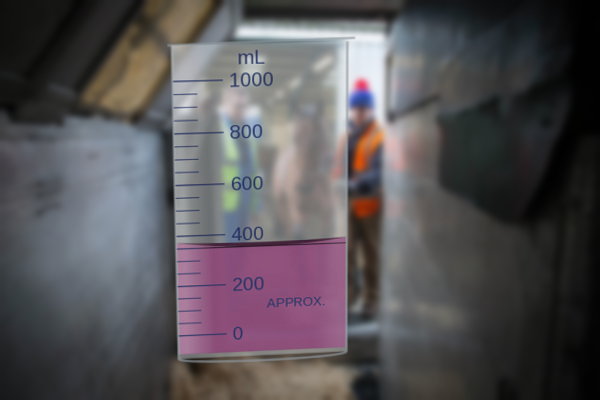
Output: 350mL
